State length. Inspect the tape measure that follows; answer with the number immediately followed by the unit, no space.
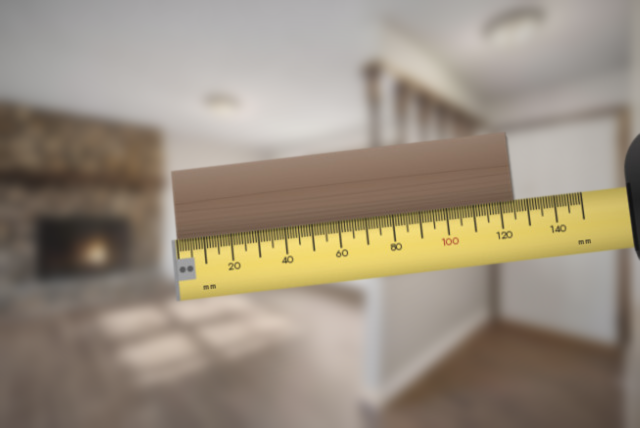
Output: 125mm
